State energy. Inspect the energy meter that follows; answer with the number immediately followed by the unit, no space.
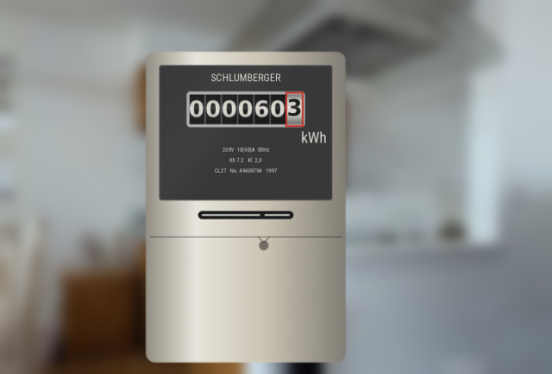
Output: 60.3kWh
